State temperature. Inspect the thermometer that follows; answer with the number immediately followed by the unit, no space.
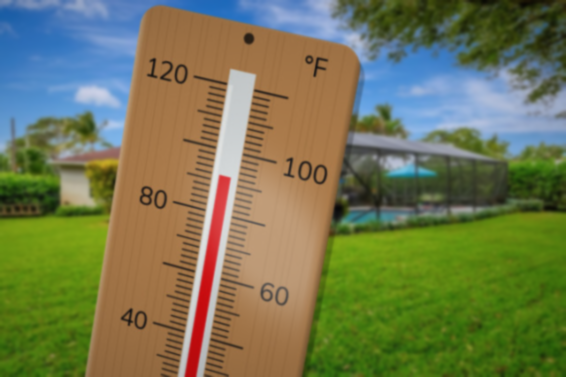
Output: 92°F
